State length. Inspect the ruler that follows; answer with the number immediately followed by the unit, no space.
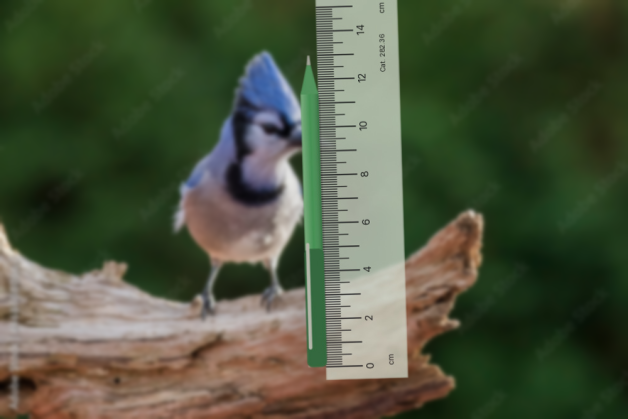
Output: 13cm
